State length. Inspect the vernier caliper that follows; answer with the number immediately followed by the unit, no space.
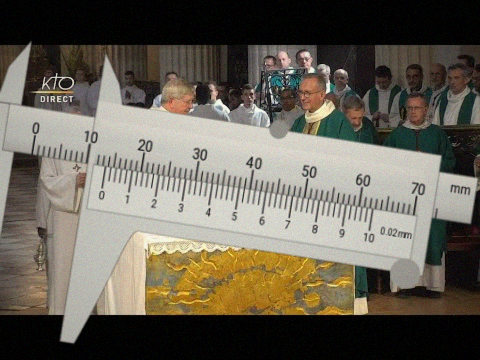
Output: 13.5mm
